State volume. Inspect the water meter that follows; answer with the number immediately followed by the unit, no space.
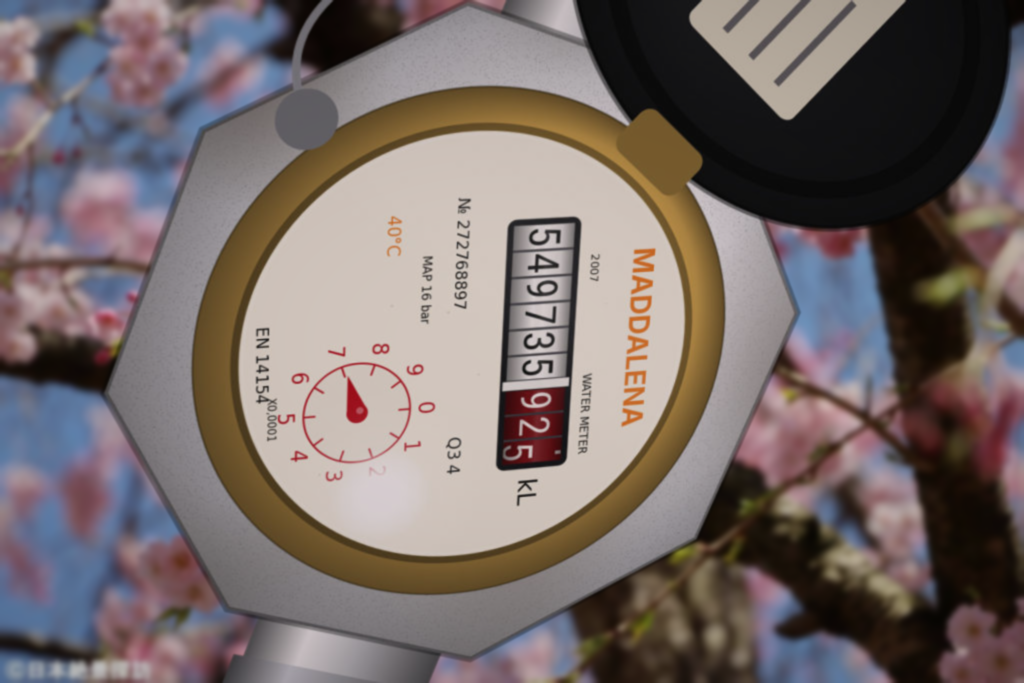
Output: 549735.9247kL
